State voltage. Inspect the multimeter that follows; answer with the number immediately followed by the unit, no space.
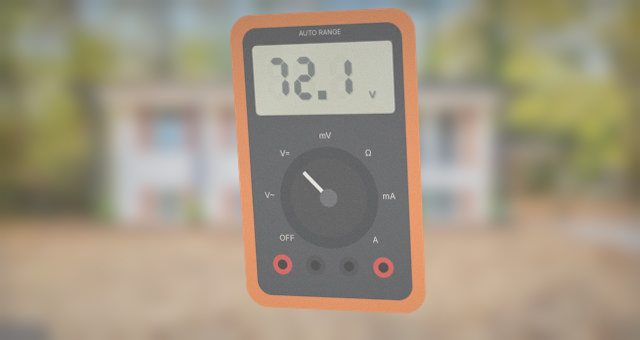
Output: 72.1V
